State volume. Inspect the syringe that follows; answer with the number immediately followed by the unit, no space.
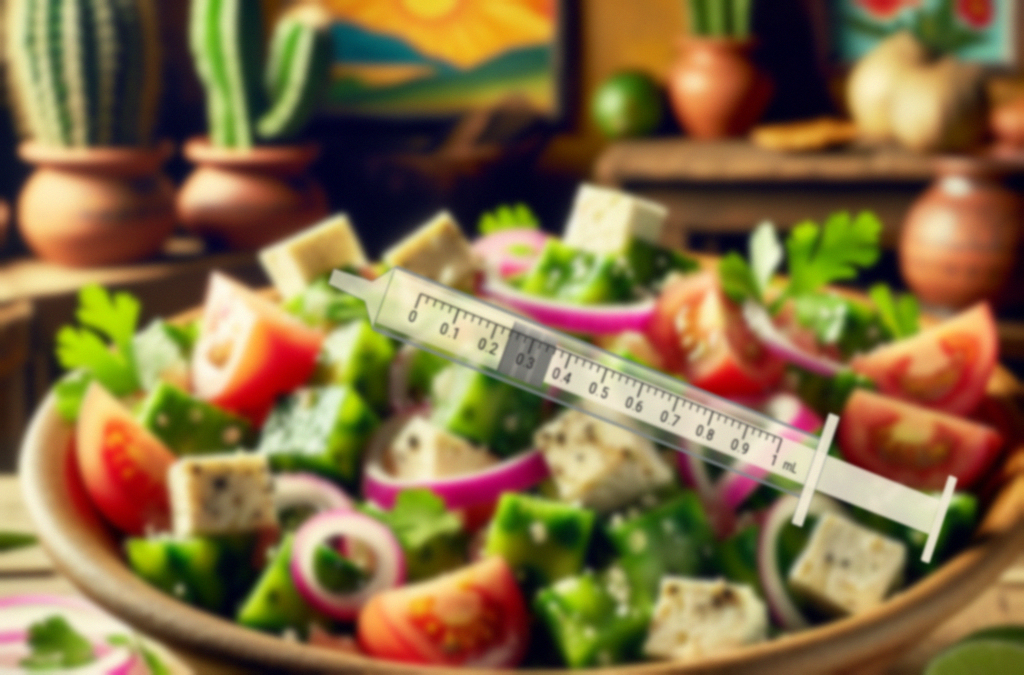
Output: 0.24mL
